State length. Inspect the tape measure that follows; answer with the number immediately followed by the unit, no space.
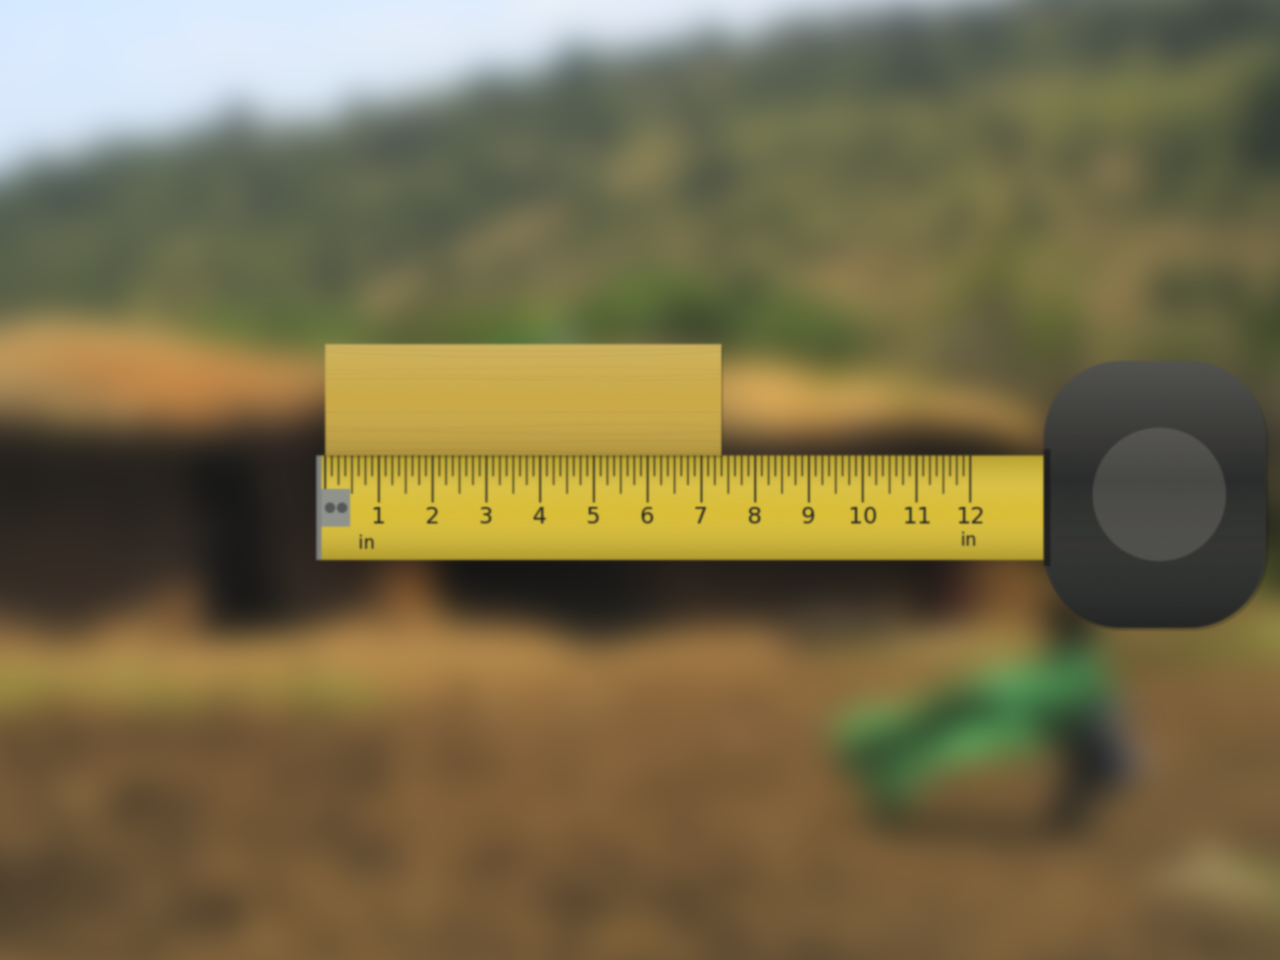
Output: 7.375in
